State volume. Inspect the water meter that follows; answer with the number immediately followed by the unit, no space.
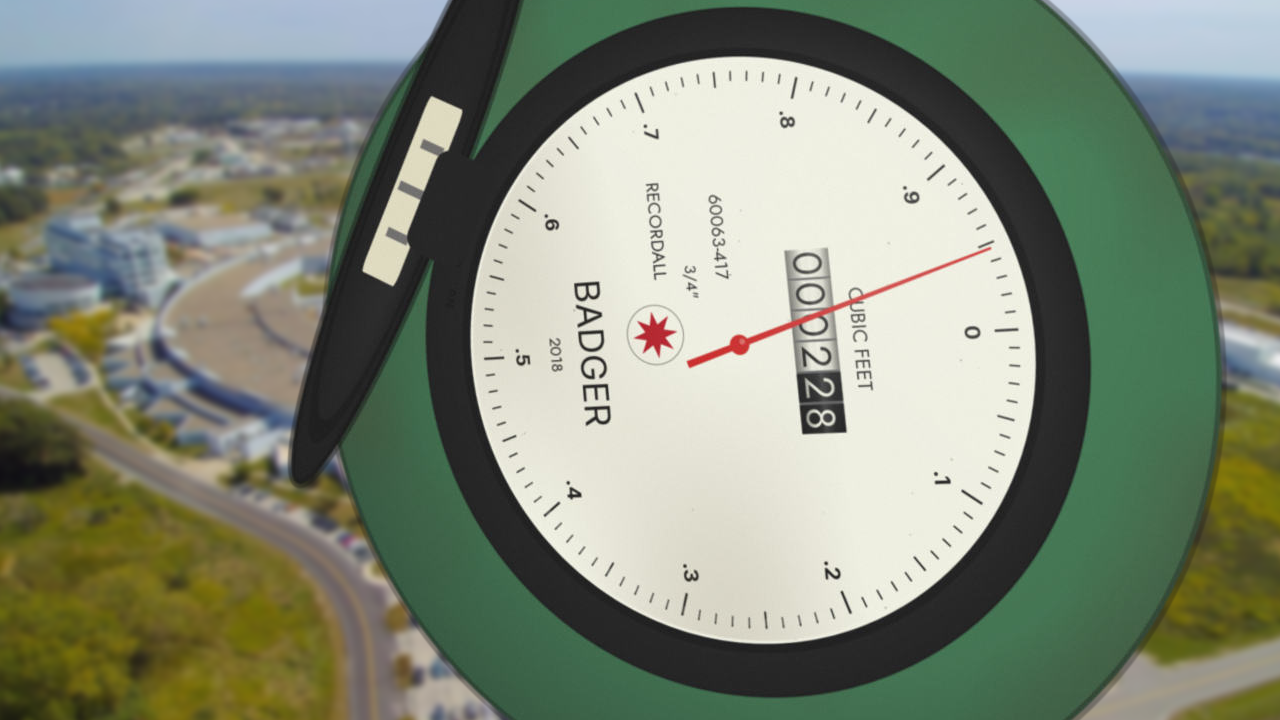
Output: 227.95ft³
